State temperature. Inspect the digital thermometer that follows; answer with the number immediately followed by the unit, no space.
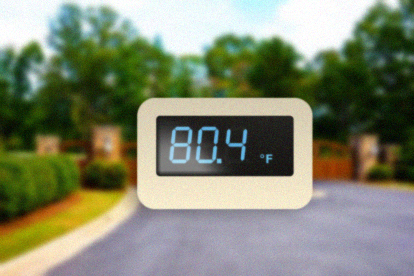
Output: 80.4°F
